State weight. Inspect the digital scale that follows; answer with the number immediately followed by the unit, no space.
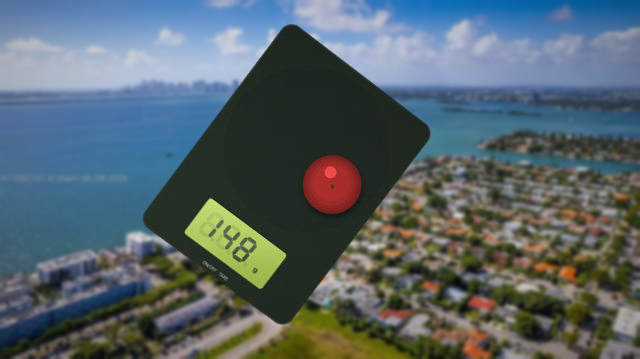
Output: 148g
